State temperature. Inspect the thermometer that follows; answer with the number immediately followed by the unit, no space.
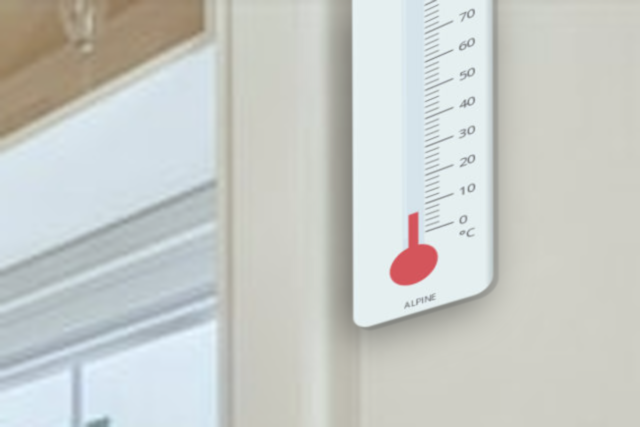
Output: 8°C
